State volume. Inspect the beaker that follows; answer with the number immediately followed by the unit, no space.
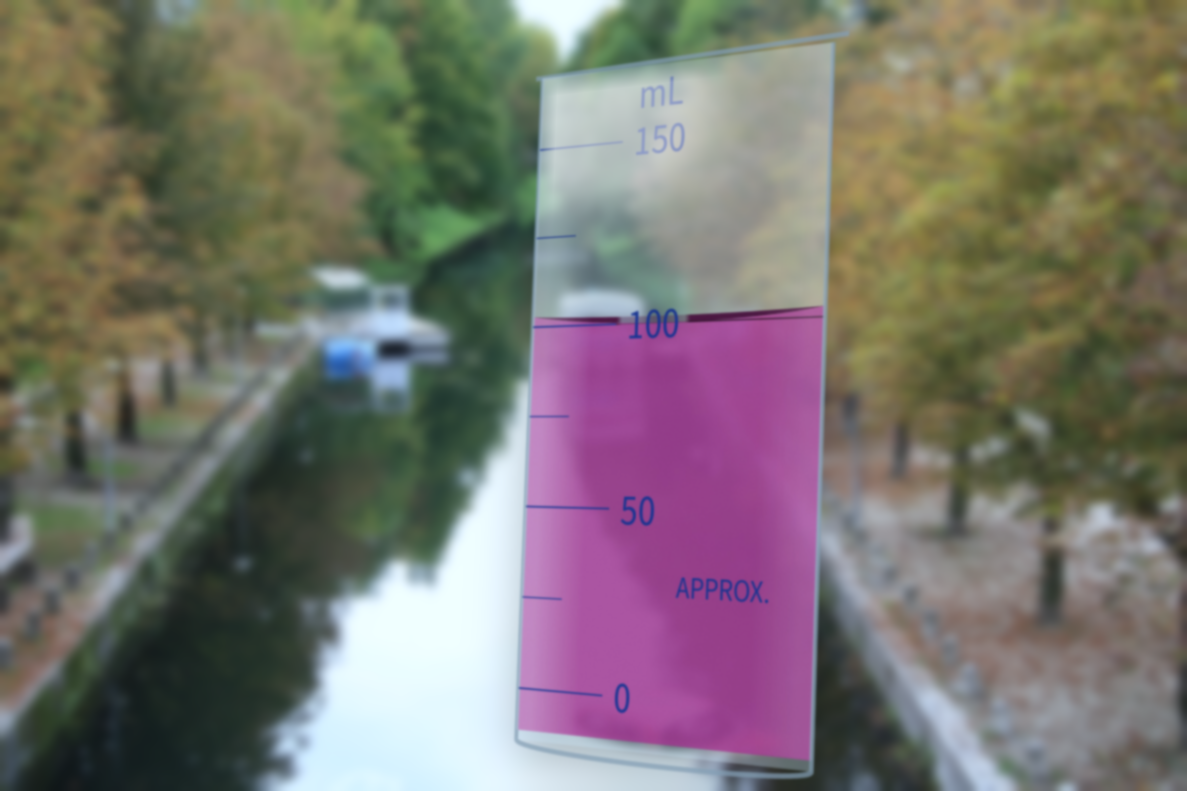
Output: 100mL
